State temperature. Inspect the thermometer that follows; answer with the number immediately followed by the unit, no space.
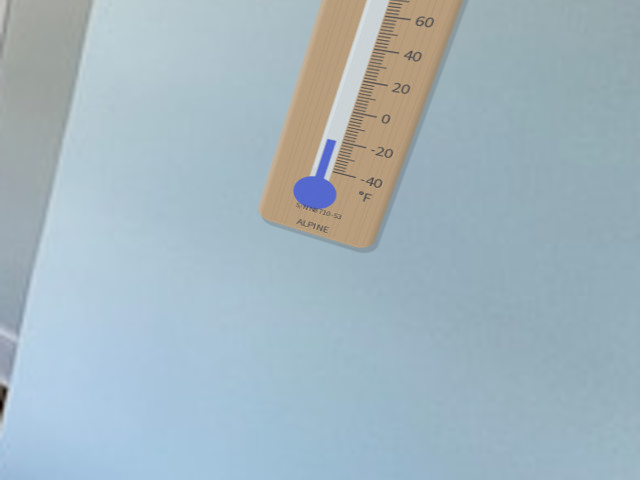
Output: -20°F
